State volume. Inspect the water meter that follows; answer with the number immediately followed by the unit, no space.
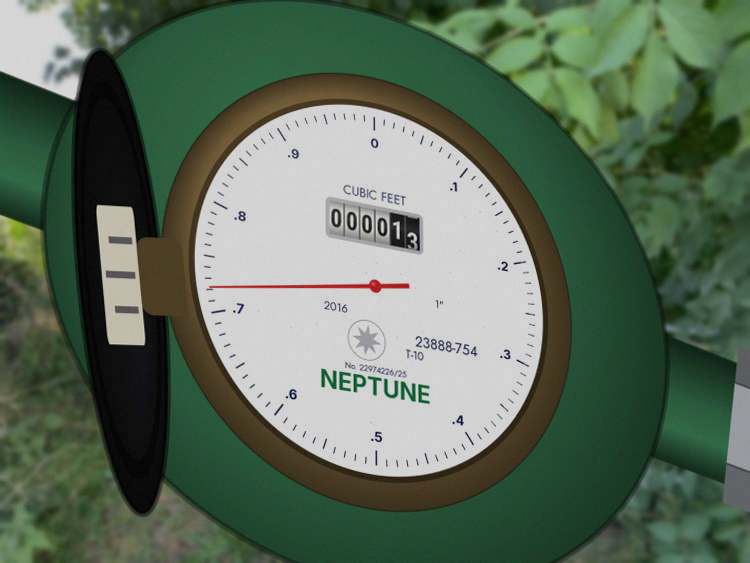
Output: 12.72ft³
